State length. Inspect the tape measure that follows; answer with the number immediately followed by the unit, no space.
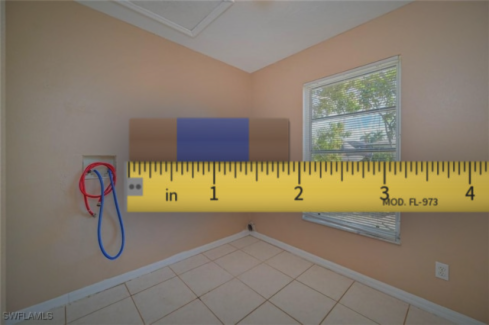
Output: 1.875in
